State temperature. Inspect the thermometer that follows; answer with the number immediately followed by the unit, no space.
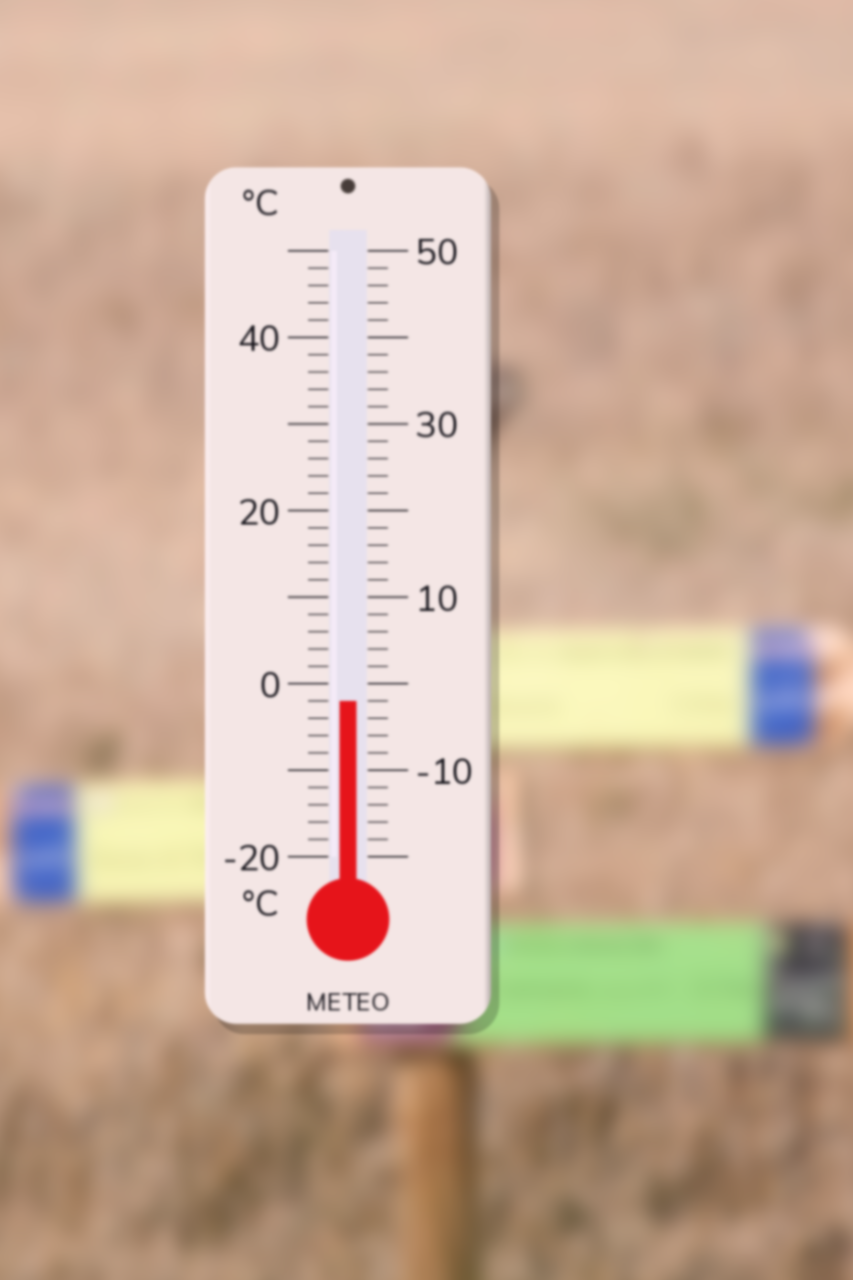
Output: -2°C
